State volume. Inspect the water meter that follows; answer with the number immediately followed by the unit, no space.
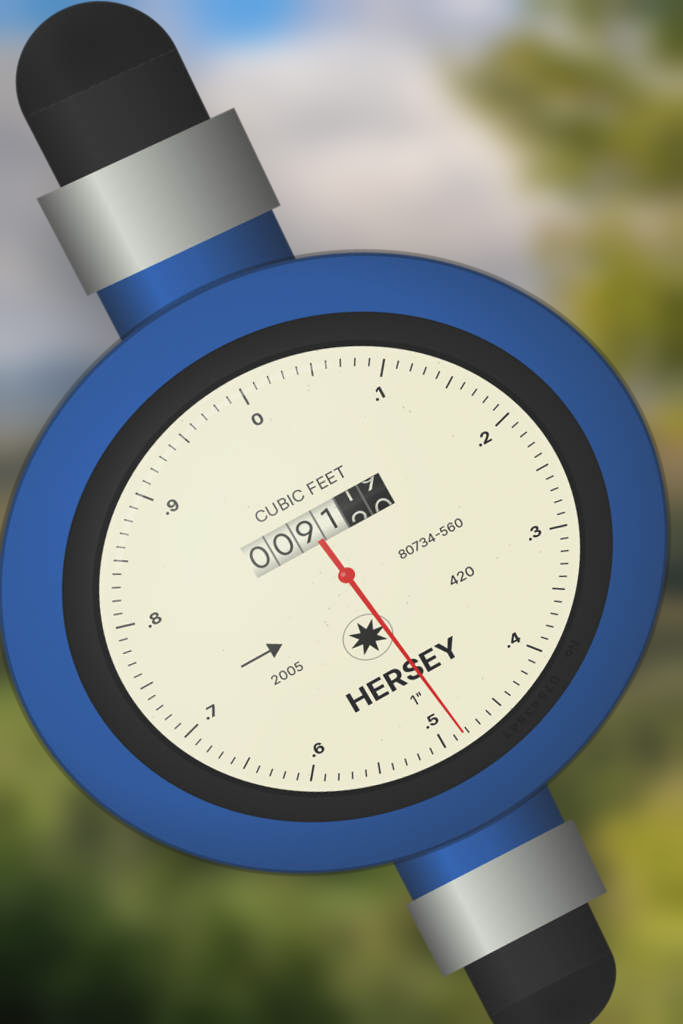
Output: 9119.48ft³
